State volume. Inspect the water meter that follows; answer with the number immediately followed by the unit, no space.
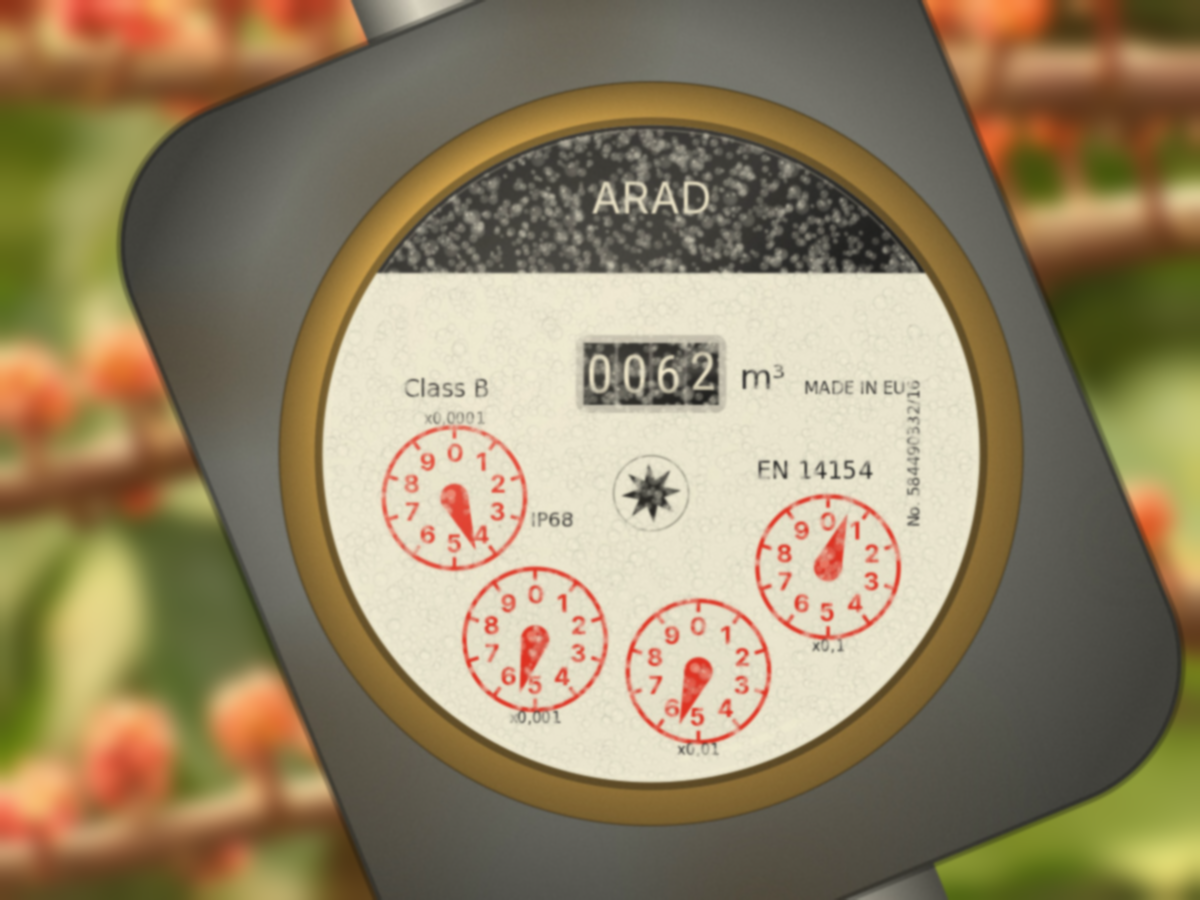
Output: 62.0554m³
